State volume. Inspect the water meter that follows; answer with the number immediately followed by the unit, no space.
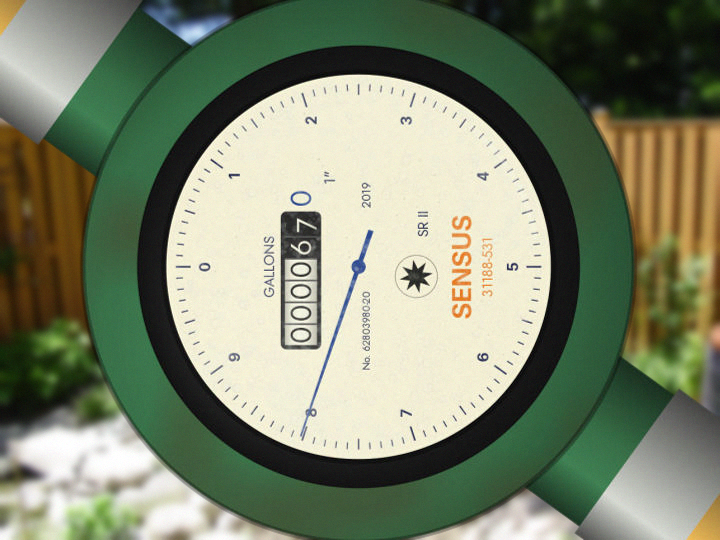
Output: 668.0gal
